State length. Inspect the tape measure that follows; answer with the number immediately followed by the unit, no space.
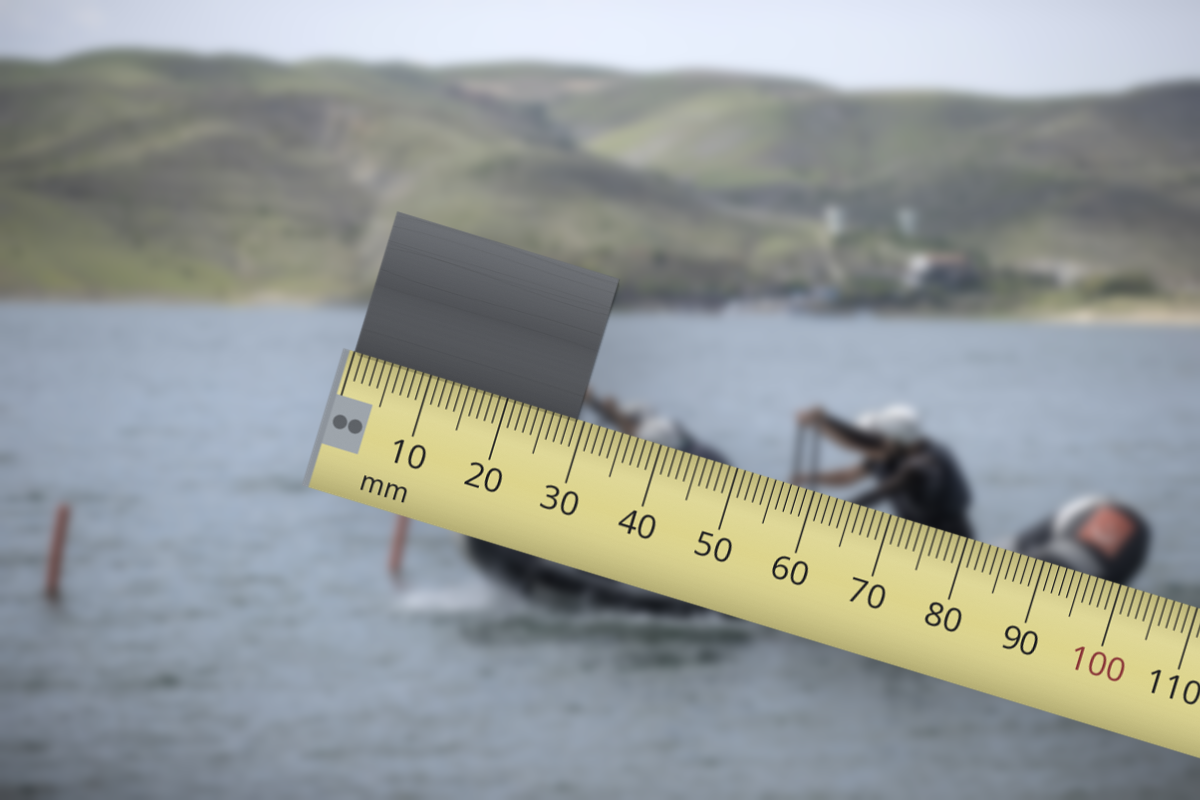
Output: 29mm
